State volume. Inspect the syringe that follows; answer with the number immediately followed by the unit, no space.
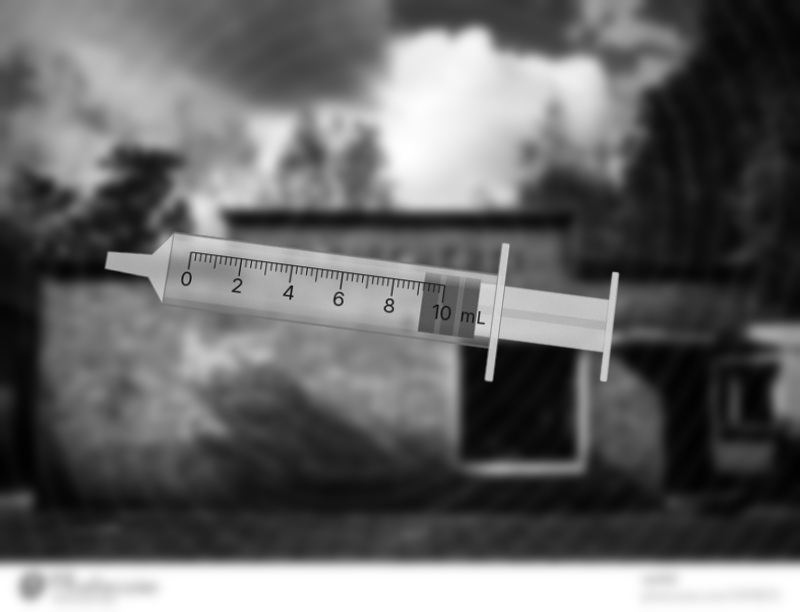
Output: 9.2mL
